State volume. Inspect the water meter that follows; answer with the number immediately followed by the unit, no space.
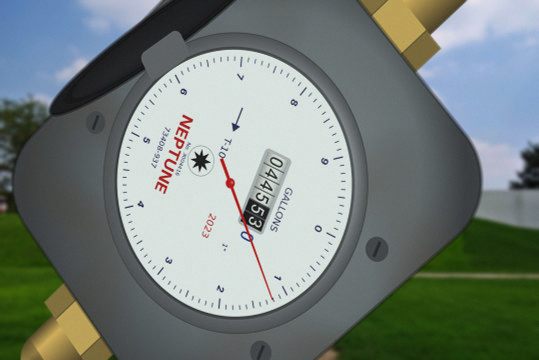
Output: 445531.2gal
